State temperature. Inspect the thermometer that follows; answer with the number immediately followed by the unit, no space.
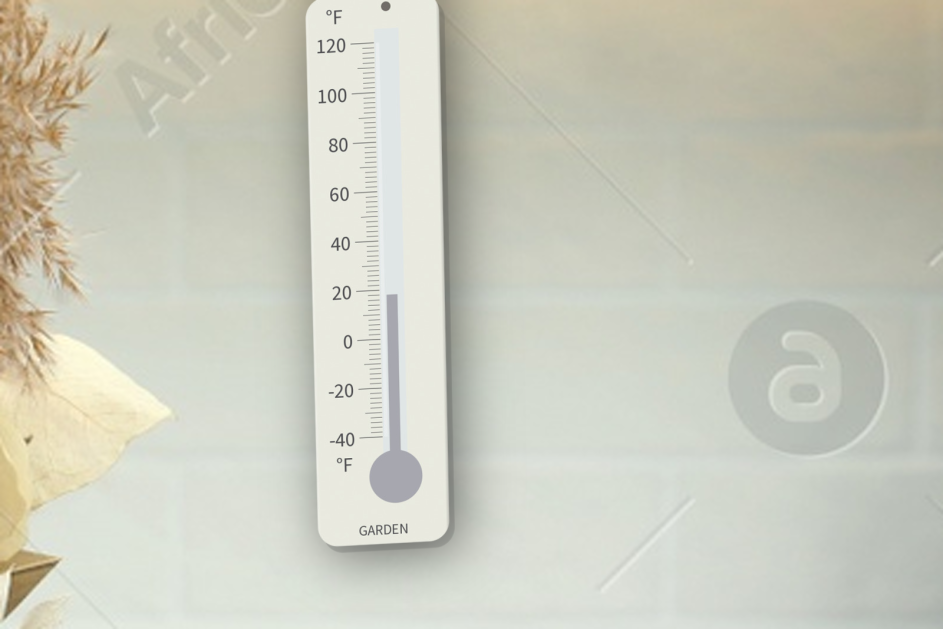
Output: 18°F
